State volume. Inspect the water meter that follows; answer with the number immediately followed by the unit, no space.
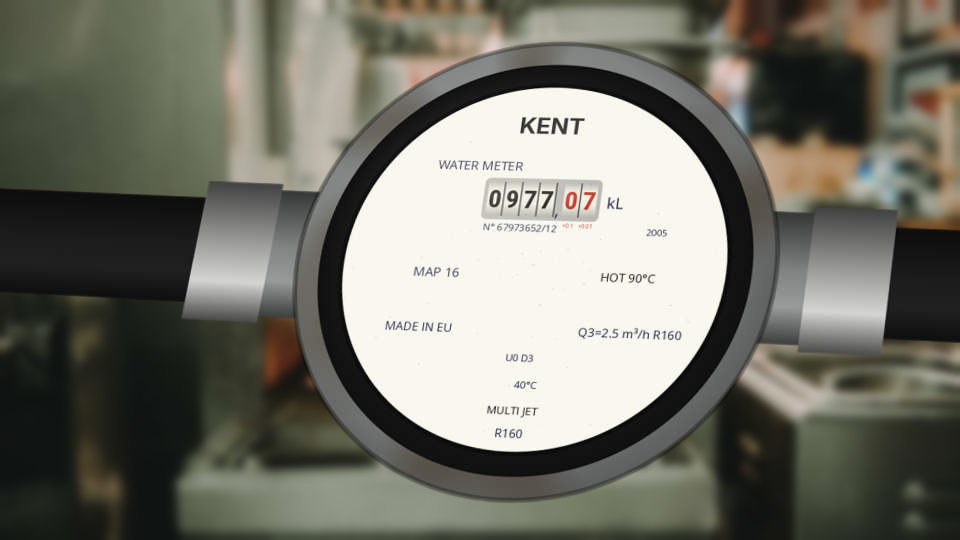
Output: 977.07kL
